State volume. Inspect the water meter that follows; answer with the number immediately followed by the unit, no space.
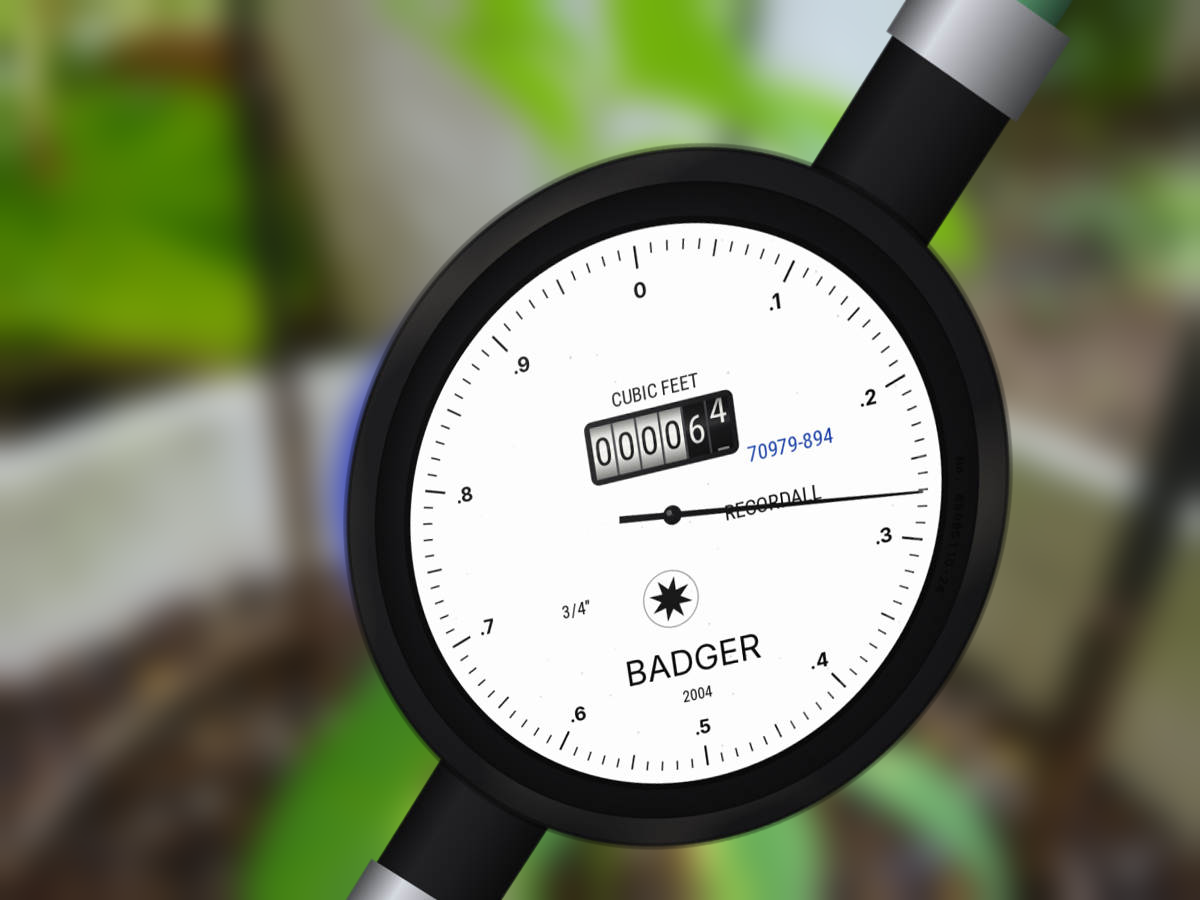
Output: 64.27ft³
